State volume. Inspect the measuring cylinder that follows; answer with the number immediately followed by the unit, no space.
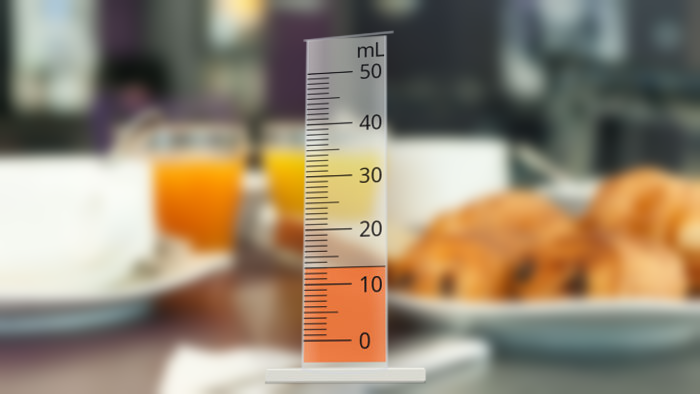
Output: 13mL
